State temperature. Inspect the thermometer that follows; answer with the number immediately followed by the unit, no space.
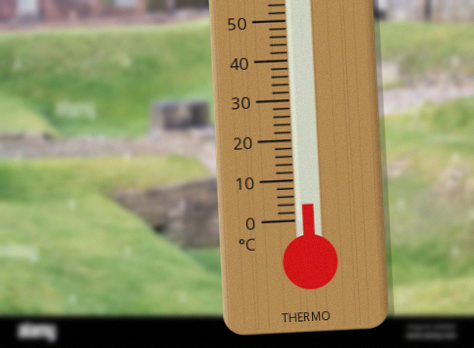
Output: 4°C
